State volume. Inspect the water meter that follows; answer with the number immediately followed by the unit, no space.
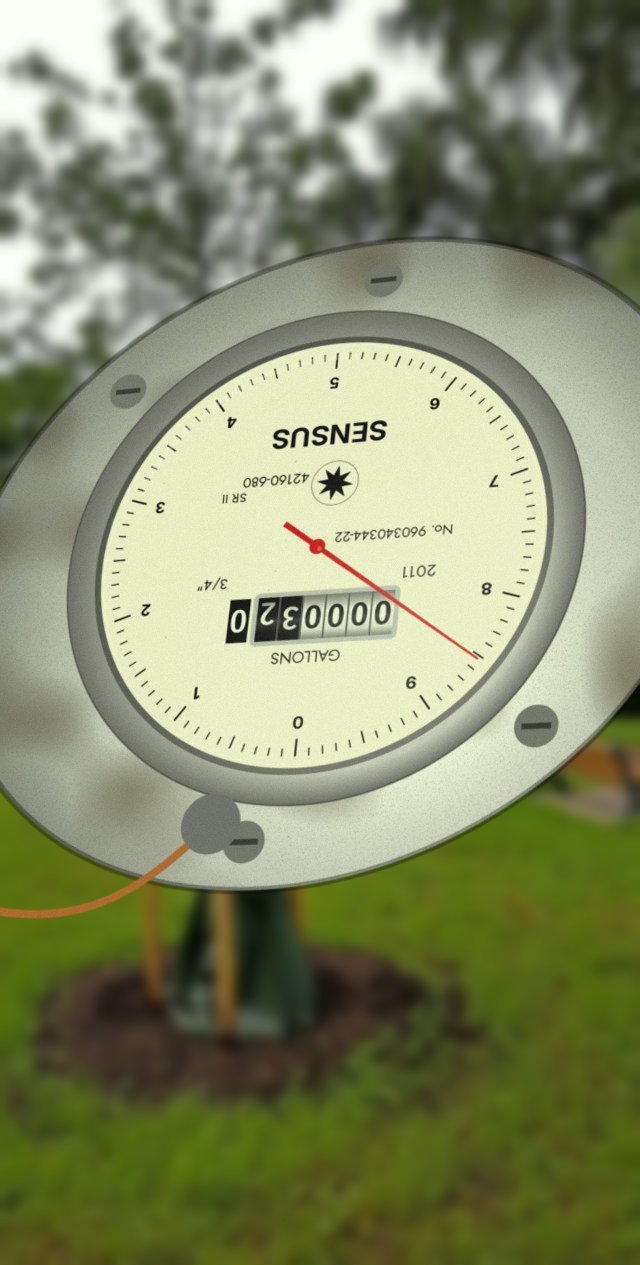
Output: 318.5gal
